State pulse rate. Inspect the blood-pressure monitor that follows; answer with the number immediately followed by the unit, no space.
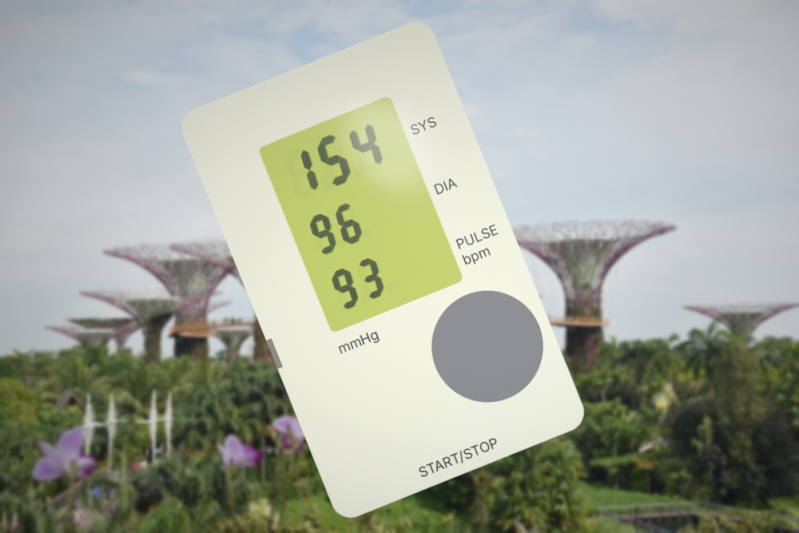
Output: 93bpm
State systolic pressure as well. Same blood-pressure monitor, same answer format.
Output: 154mmHg
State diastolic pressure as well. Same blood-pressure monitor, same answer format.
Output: 96mmHg
